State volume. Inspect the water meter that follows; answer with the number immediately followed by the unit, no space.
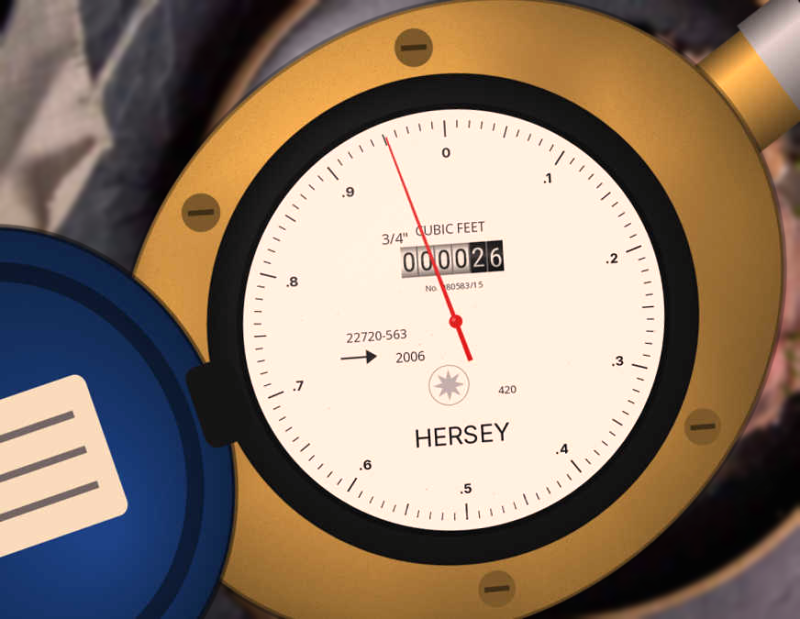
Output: 25.95ft³
